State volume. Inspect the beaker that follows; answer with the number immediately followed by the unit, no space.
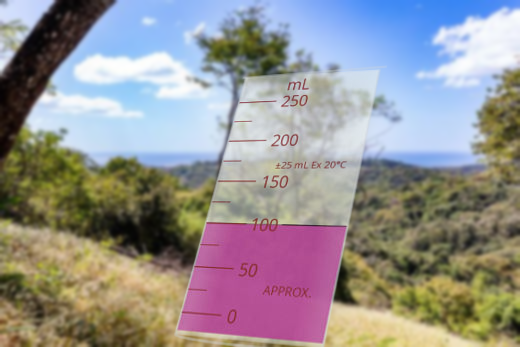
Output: 100mL
